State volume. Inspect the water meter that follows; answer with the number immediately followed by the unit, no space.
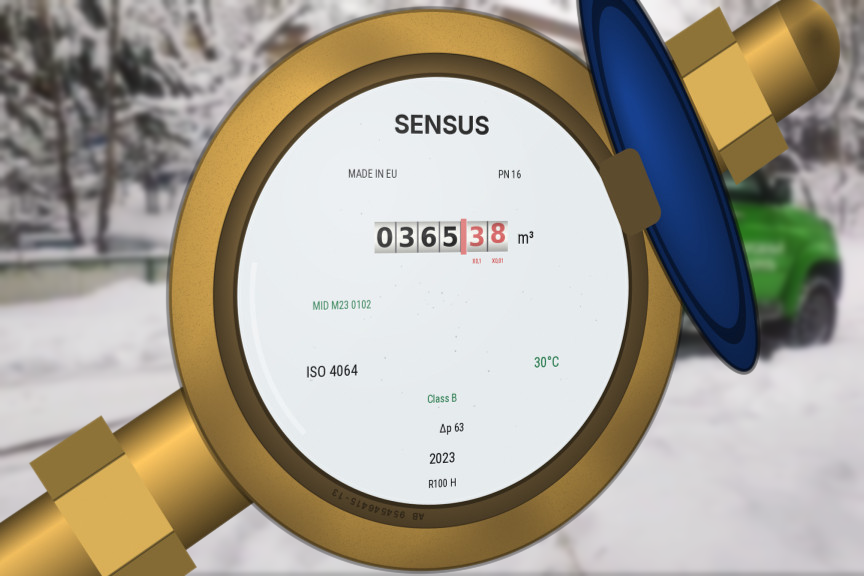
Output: 365.38m³
